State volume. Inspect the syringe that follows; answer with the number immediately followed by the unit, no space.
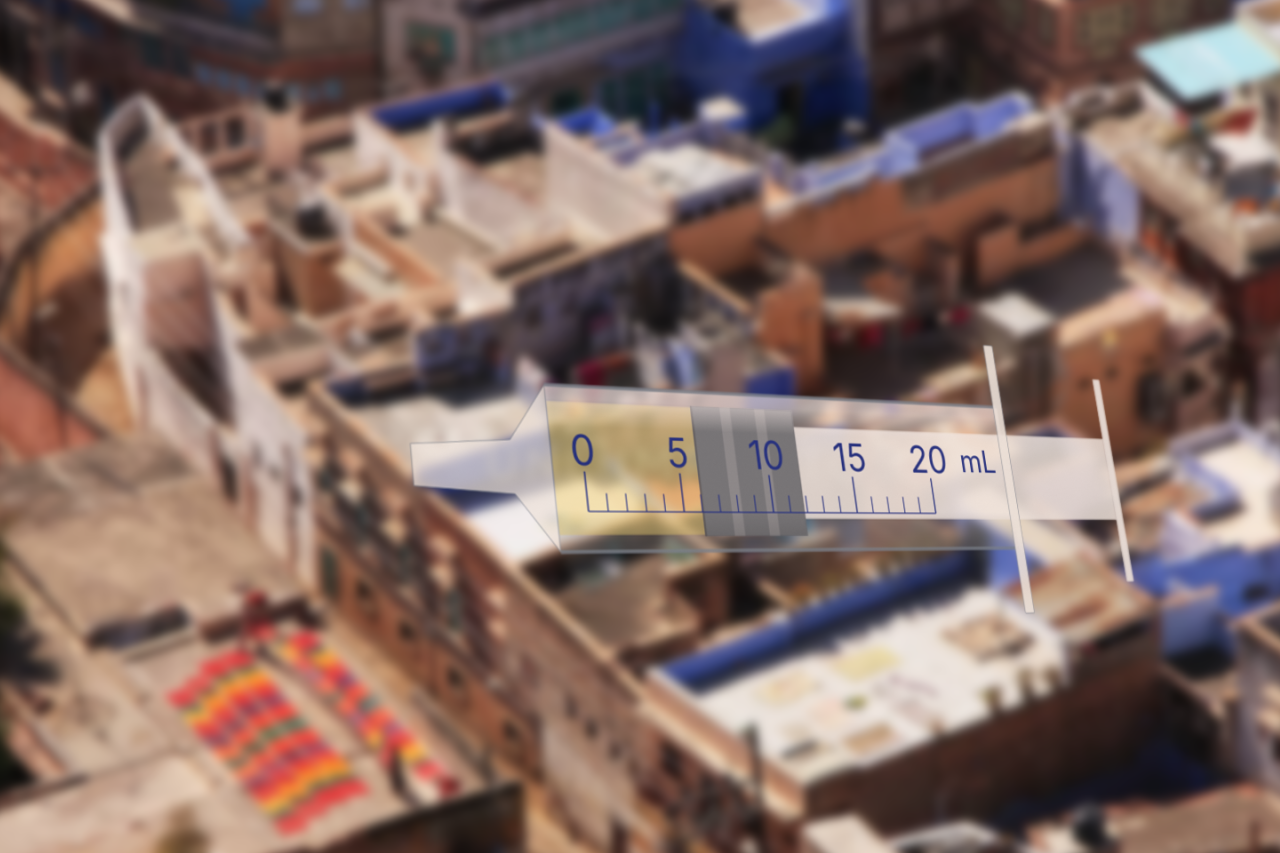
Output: 6mL
